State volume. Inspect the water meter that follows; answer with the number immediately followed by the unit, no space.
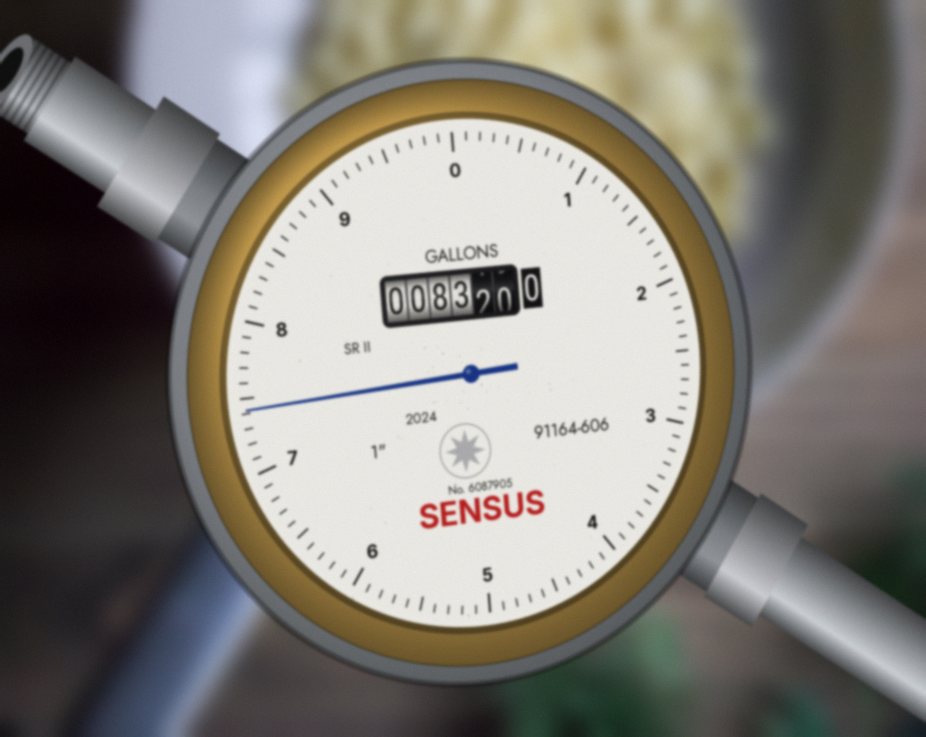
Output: 83197.4gal
